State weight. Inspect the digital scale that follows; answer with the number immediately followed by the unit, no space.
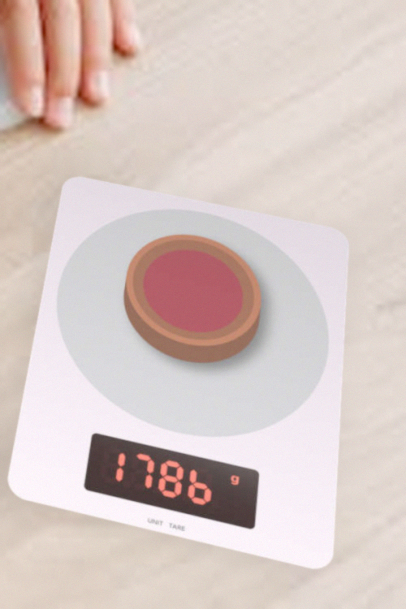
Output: 1786g
